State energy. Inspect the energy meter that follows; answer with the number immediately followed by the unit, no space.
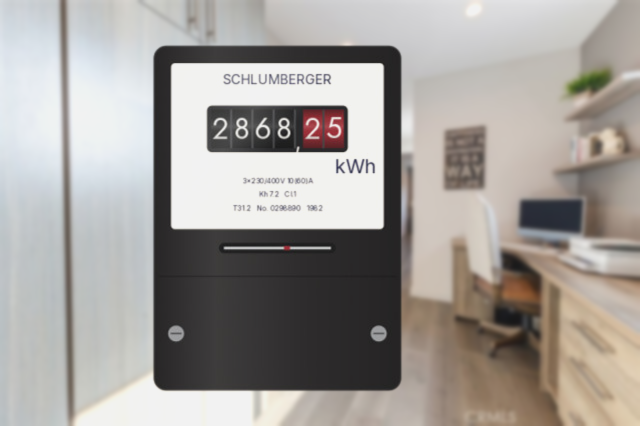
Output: 2868.25kWh
